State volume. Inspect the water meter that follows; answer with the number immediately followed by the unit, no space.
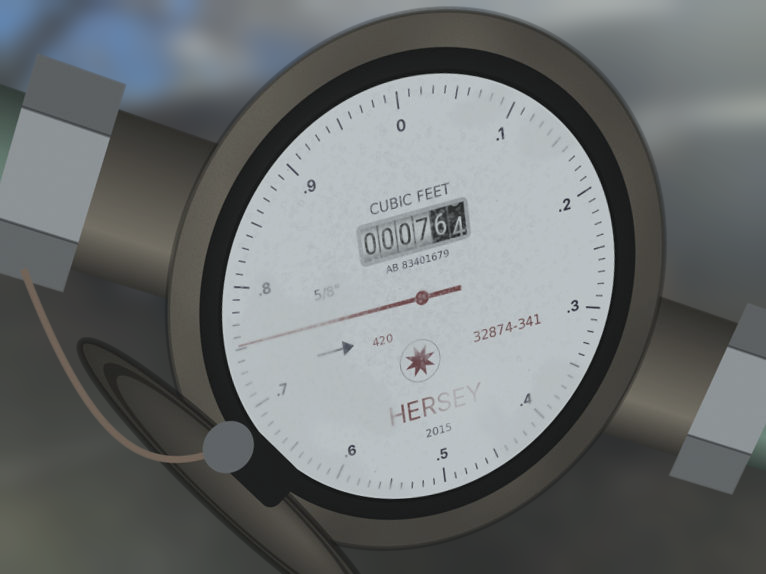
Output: 763.75ft³
